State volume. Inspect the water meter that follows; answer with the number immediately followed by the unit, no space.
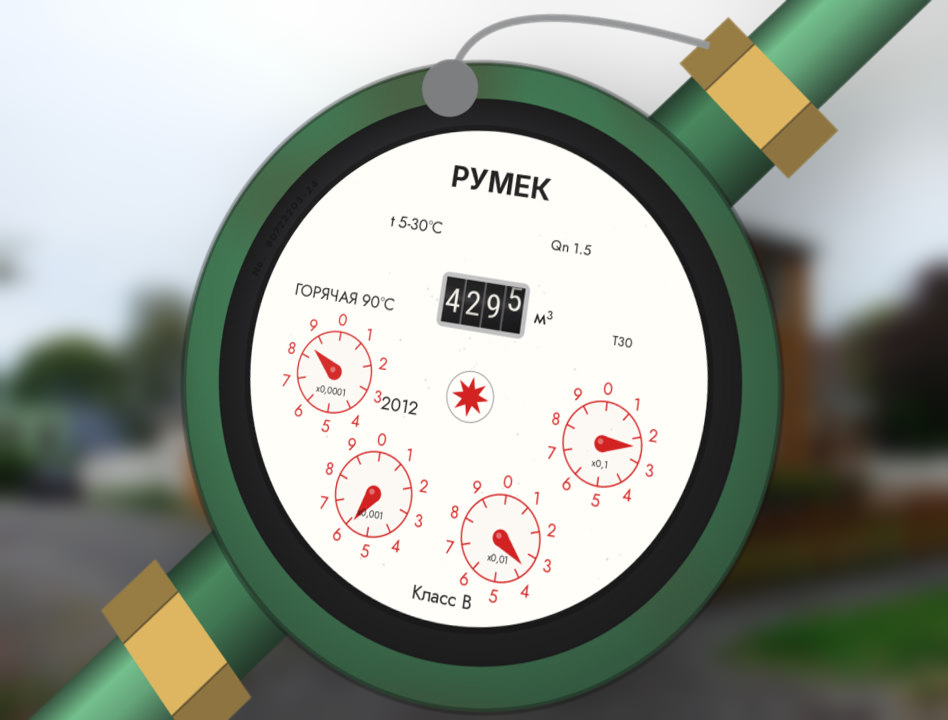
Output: 4295.2358m³
